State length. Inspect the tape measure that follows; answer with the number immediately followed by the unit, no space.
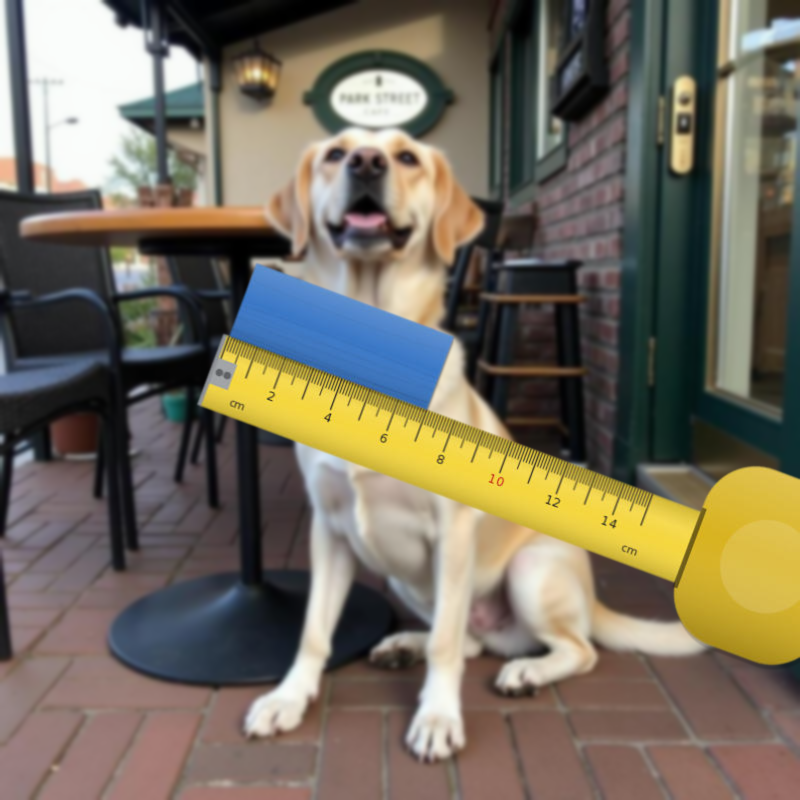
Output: 7cm
